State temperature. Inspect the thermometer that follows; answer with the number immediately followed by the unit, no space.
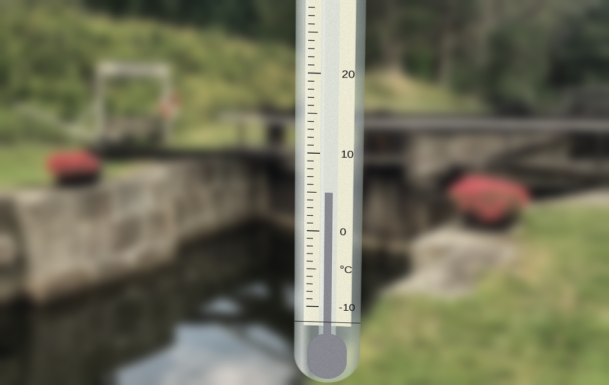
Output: 5°C
